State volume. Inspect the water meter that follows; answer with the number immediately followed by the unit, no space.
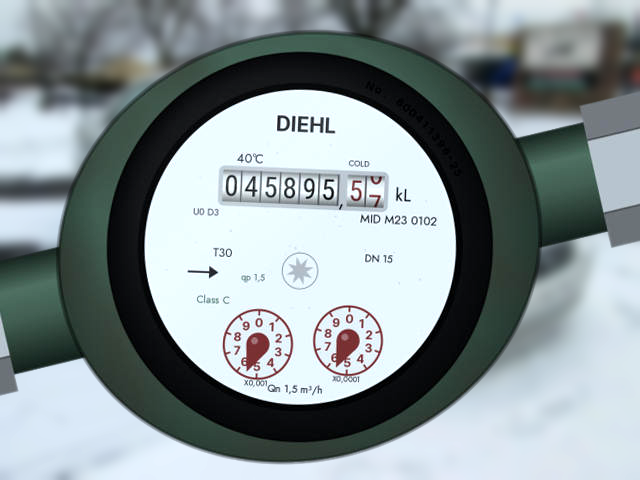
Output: 45895.5655kL
